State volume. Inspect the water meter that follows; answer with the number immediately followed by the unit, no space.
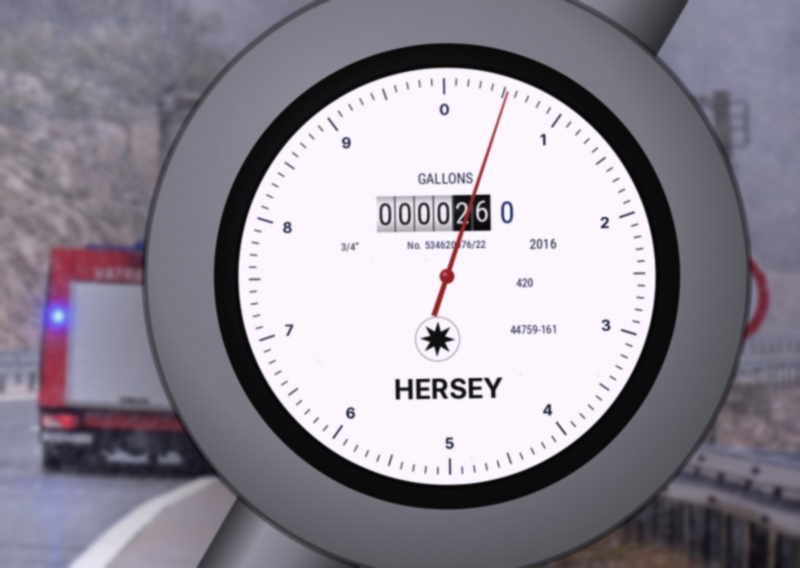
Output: 260.5gal
